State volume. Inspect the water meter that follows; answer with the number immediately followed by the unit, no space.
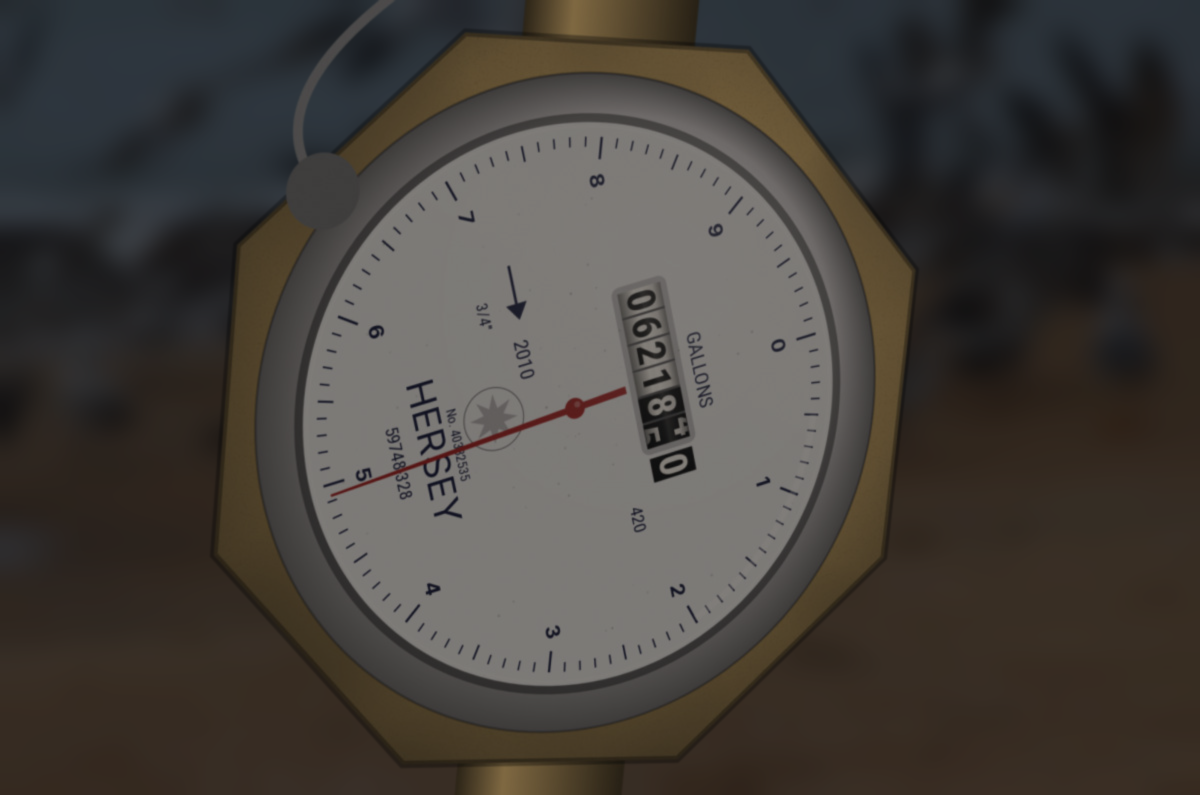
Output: 621844.9gal
